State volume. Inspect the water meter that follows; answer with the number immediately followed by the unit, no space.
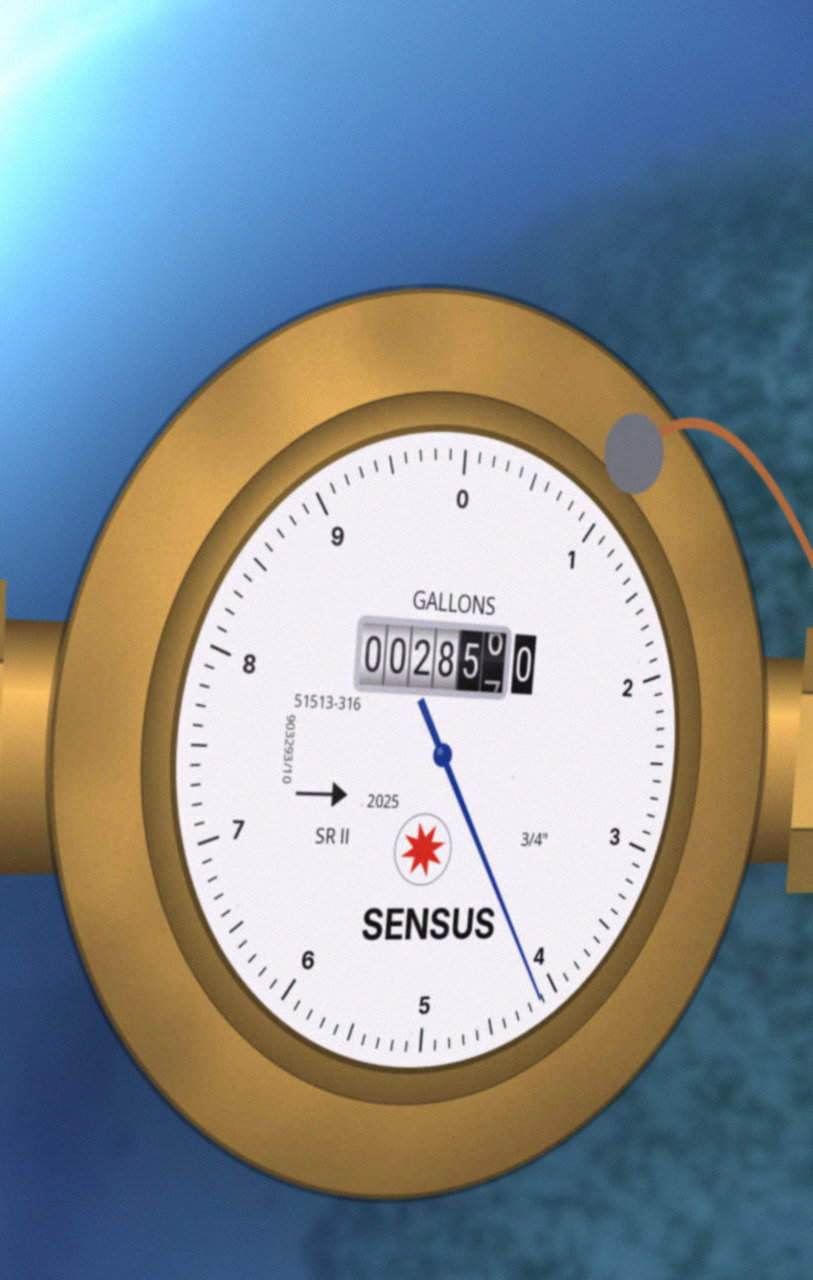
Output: 28564.1gal
